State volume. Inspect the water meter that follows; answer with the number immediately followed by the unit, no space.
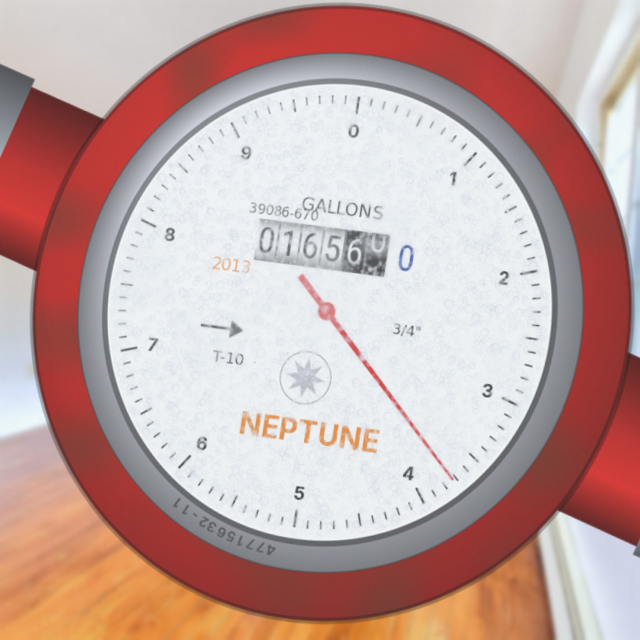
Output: 165603.7gal
